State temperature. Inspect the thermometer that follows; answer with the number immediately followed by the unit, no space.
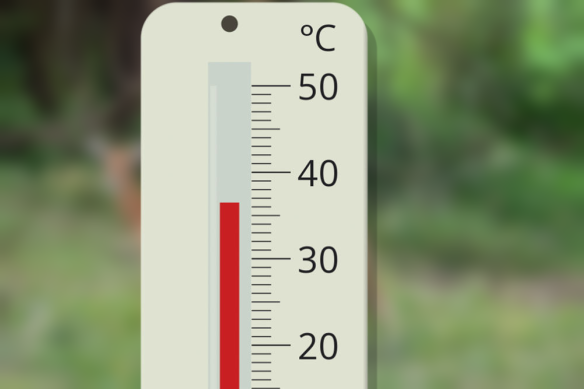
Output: 36.5°C
